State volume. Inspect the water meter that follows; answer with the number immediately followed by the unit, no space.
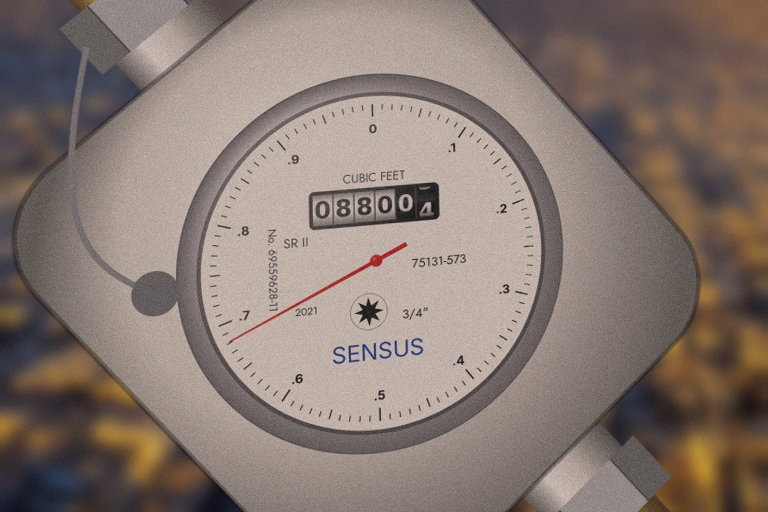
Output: 88003.68ft³
